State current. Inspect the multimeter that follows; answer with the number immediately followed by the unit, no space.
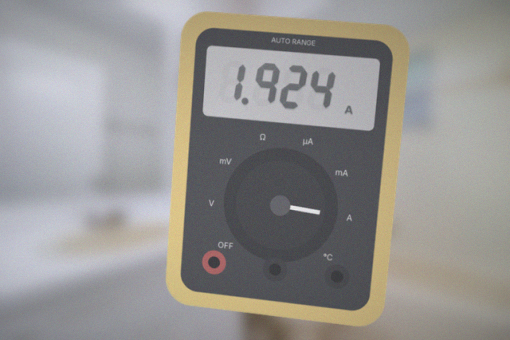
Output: 1.924A
